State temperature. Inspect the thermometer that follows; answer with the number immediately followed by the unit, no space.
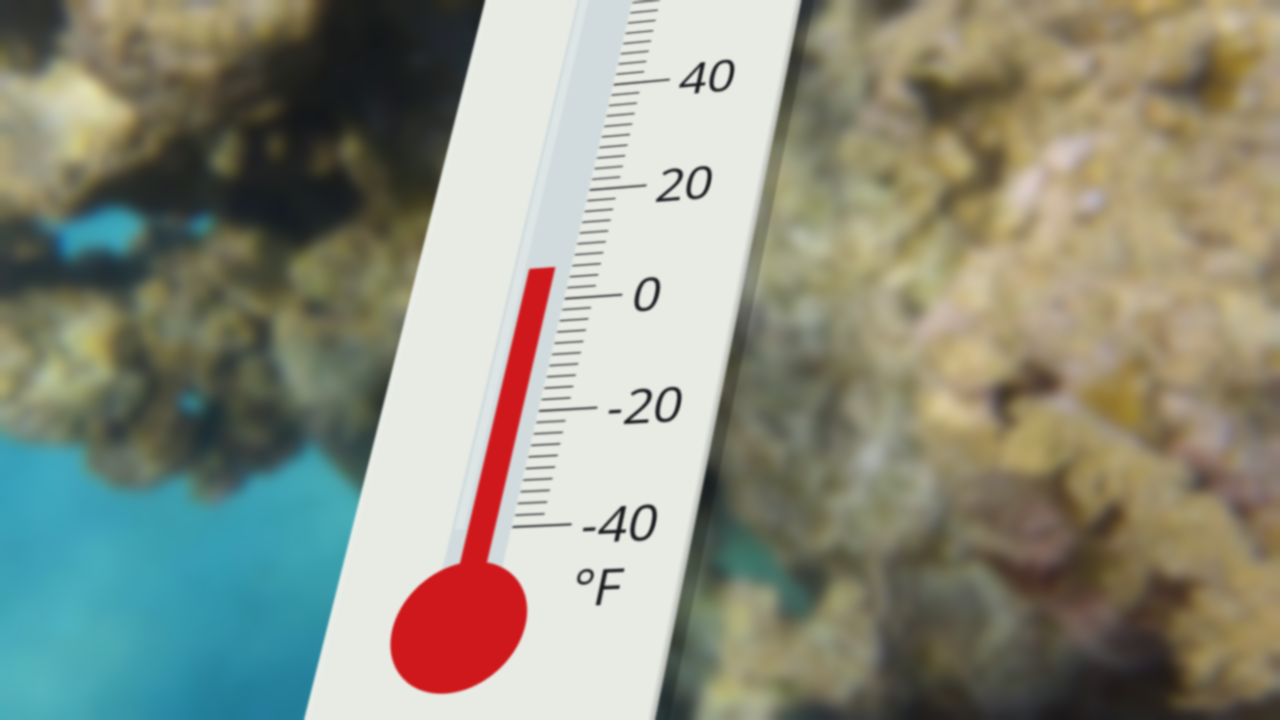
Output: 6°F
